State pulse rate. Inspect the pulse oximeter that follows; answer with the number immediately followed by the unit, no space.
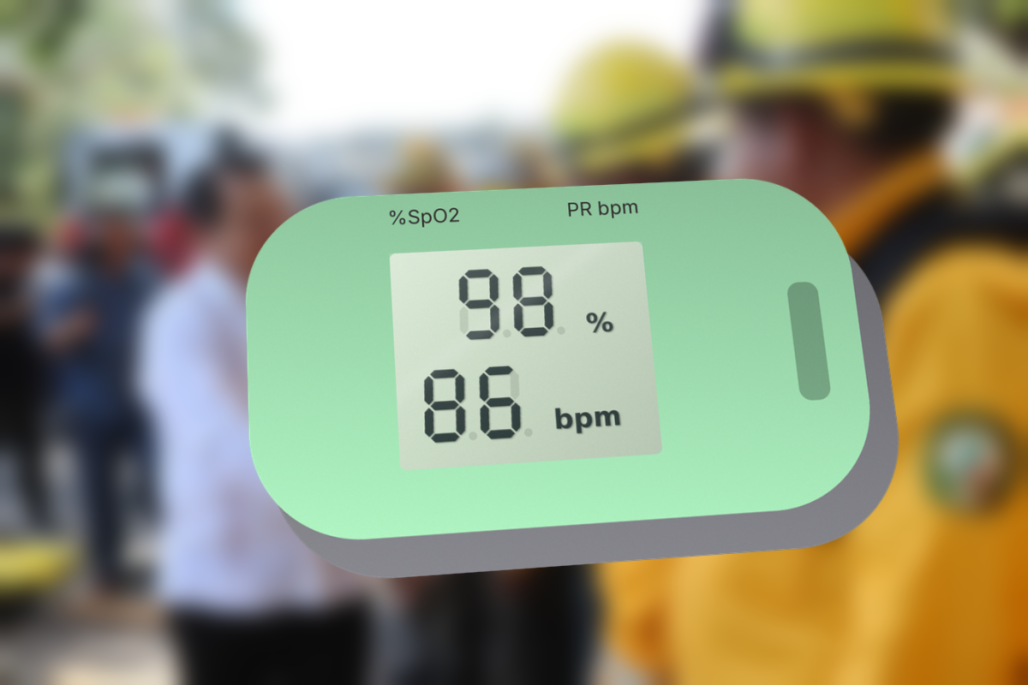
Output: 86bpm
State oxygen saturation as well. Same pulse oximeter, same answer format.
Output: 98%
